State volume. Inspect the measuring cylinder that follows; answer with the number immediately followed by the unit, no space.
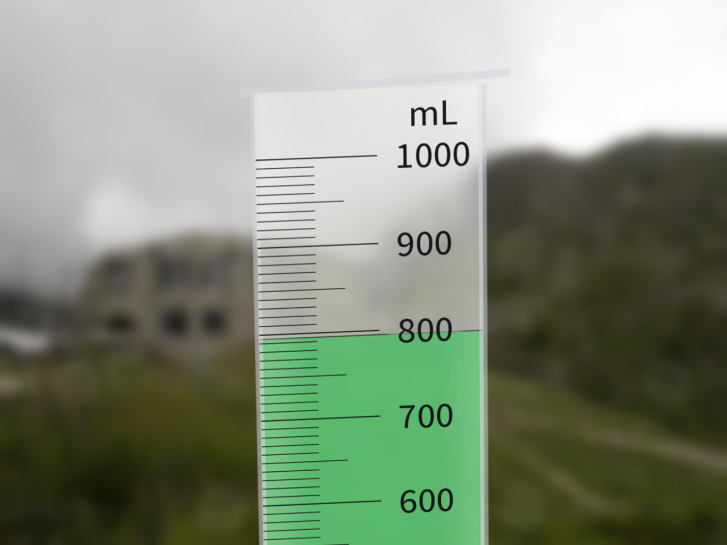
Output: 795mL
